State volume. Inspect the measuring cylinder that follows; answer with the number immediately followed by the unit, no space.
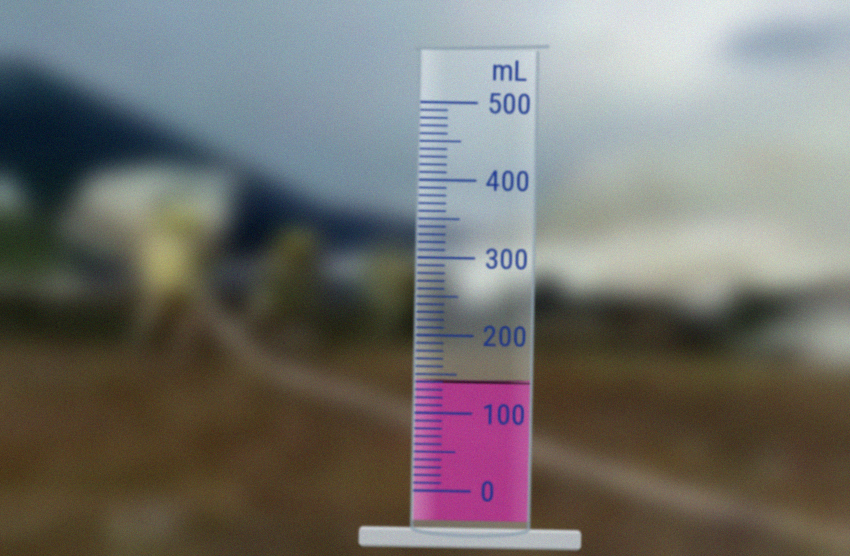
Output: 140mL
